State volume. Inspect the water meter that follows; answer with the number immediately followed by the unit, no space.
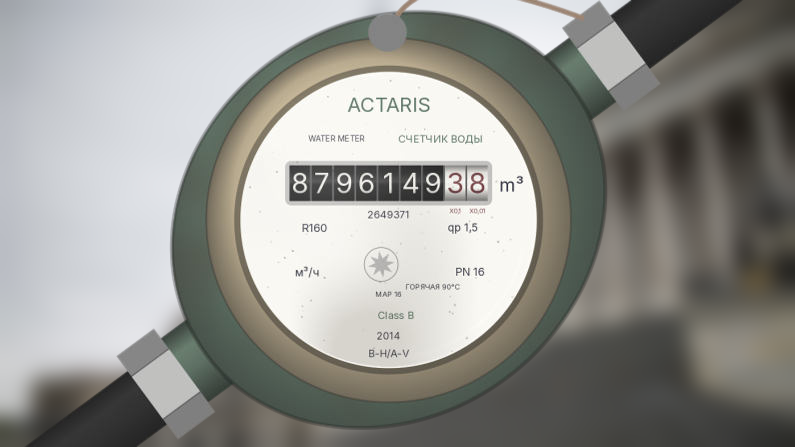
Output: 8796149.38m³
